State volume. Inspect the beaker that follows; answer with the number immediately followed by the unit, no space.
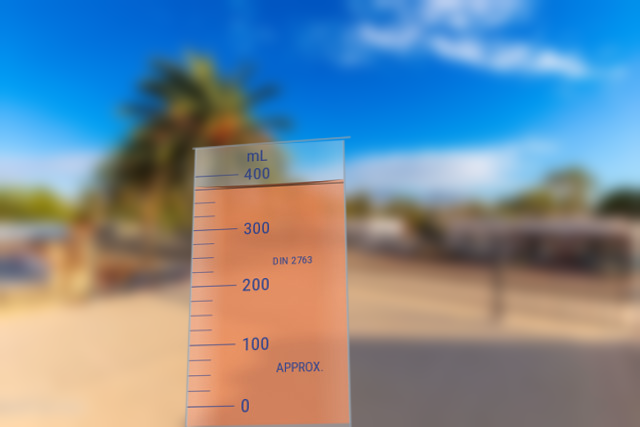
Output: 375mL
